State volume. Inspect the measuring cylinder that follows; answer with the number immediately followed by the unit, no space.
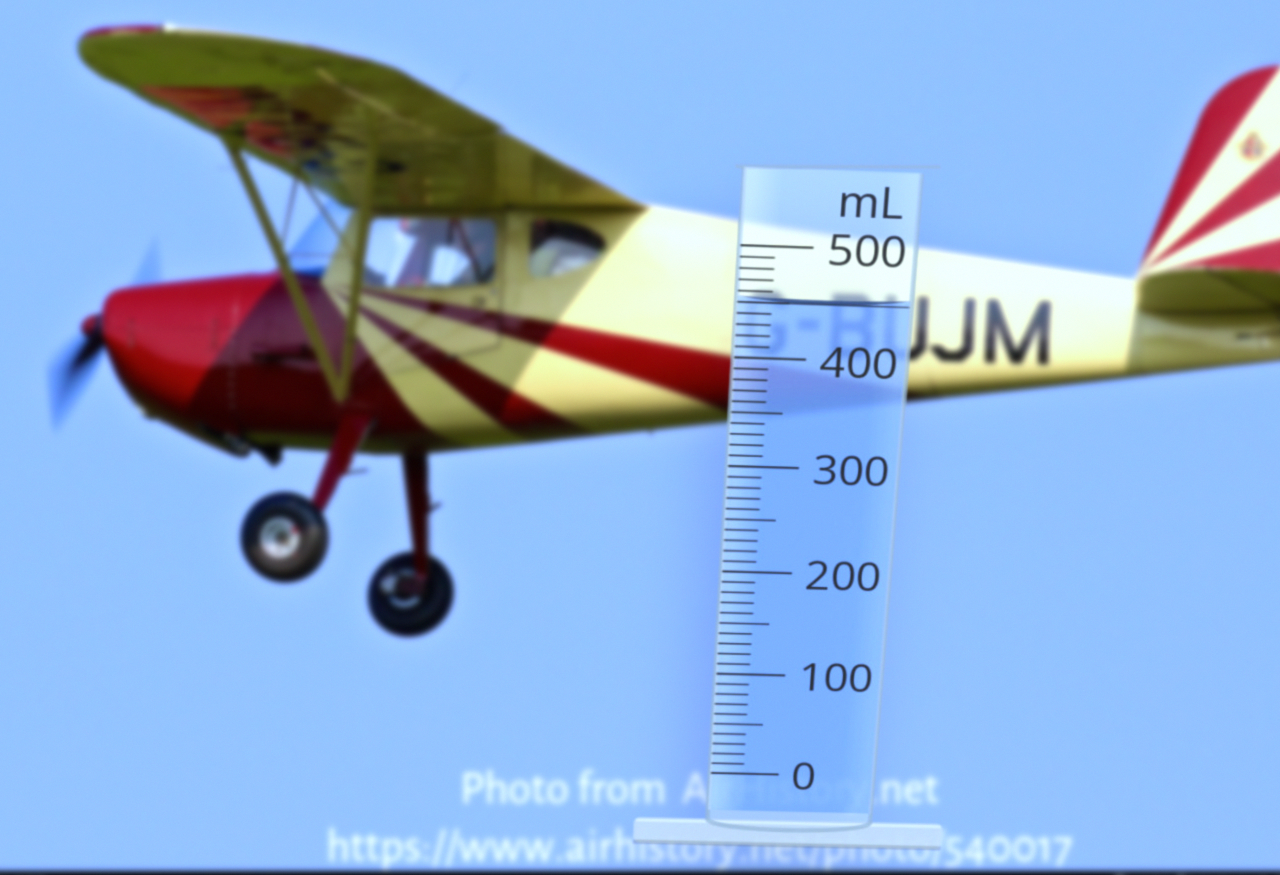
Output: 450mL
